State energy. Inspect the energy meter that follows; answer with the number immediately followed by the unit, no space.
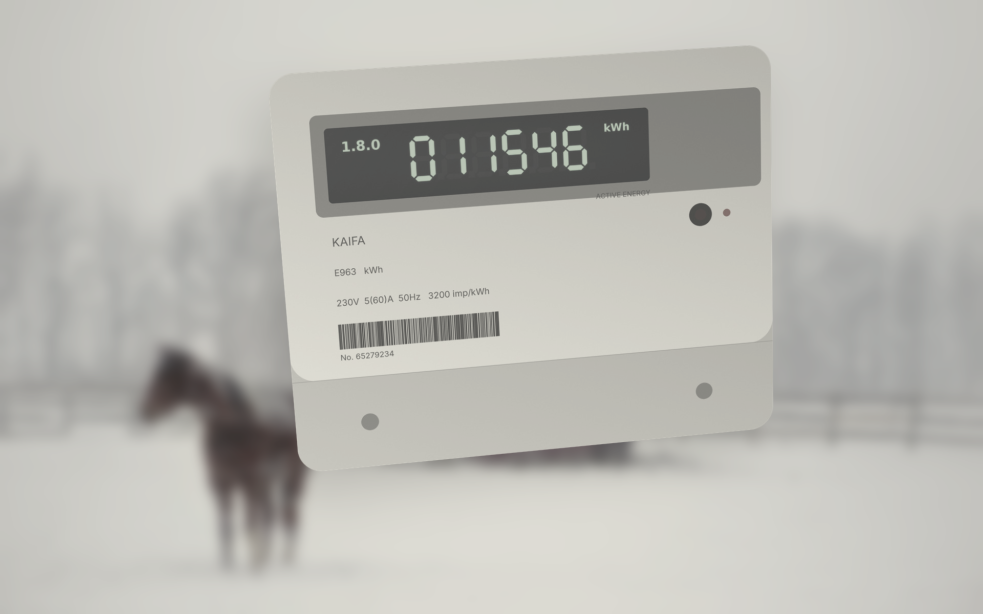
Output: 11546kWh
